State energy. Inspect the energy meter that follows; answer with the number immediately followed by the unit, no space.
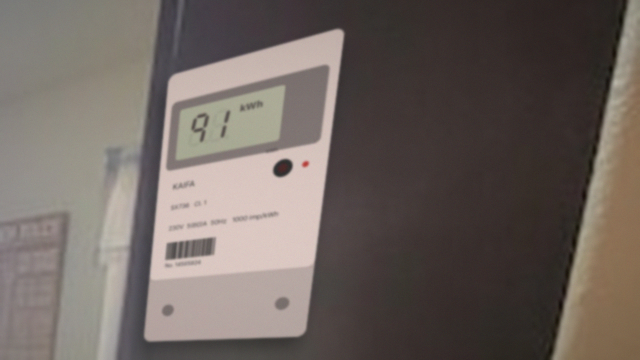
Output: 91kWh
